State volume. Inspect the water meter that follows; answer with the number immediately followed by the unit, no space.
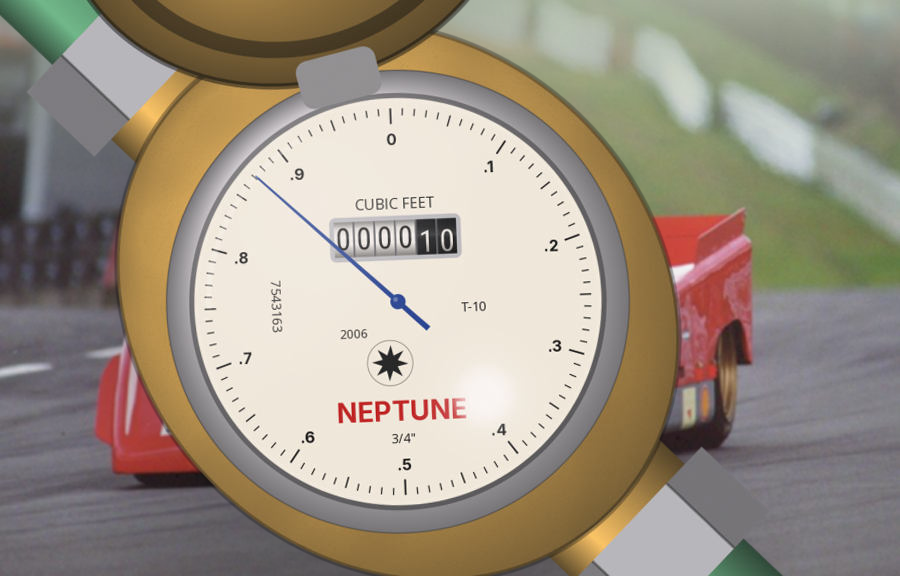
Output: 9.87ft³
